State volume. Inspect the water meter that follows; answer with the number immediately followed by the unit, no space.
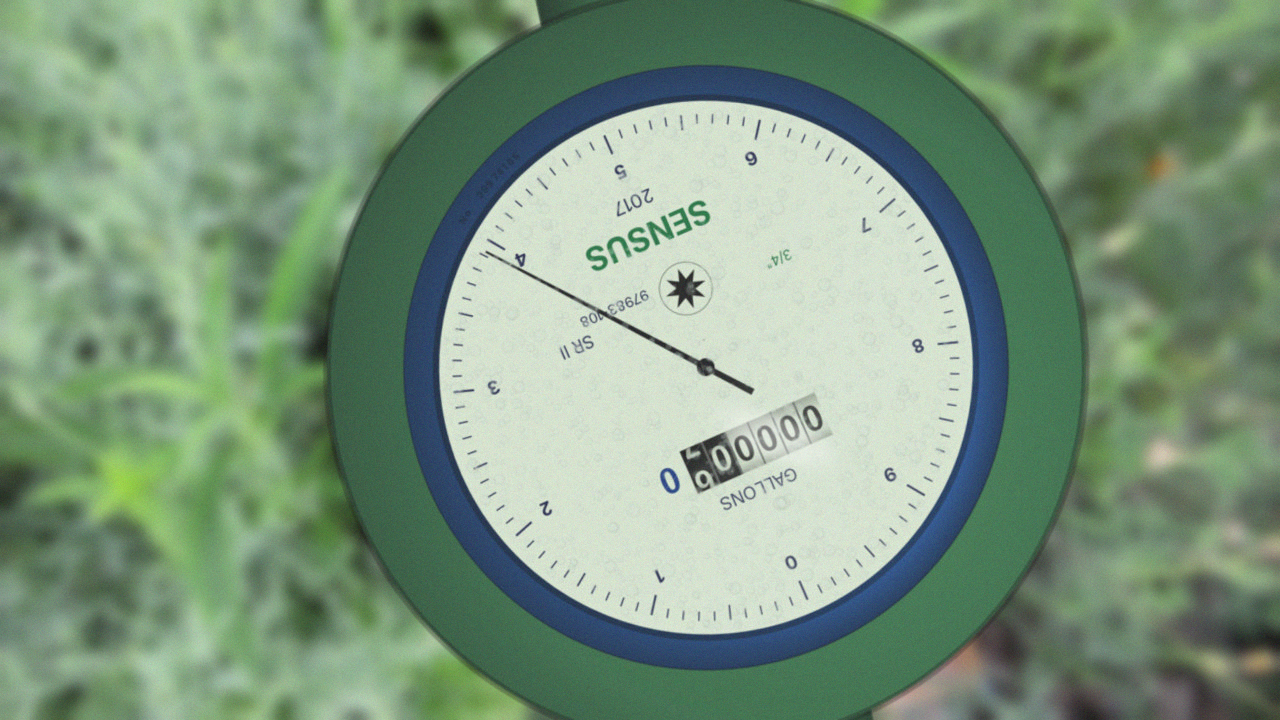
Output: 63.9gal
